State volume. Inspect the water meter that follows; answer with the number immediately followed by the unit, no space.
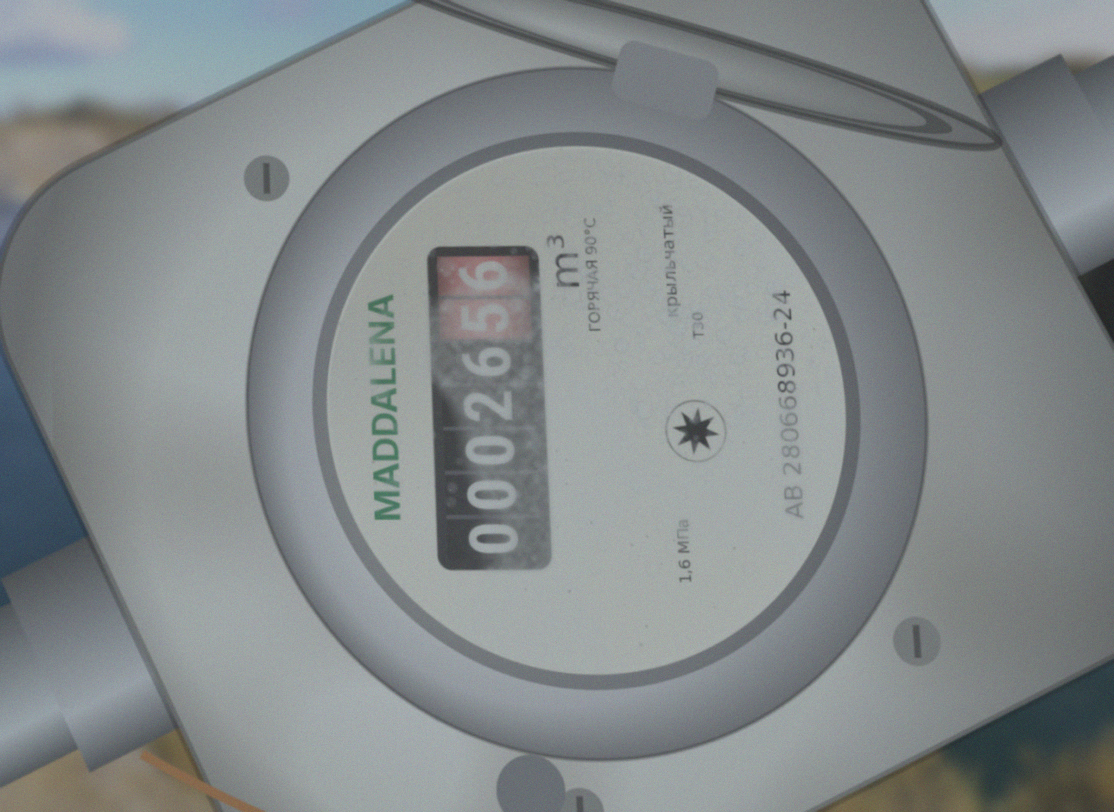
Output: 26.56m³
